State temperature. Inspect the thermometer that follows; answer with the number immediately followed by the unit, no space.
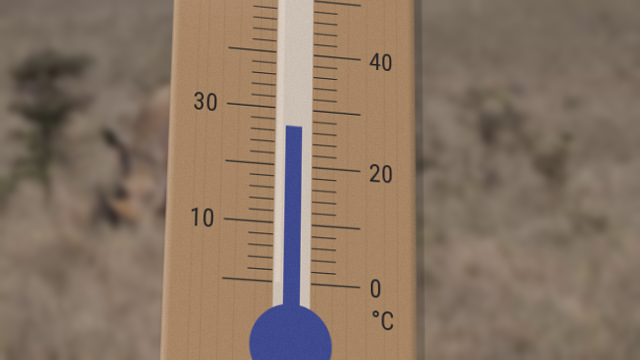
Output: 27°C
